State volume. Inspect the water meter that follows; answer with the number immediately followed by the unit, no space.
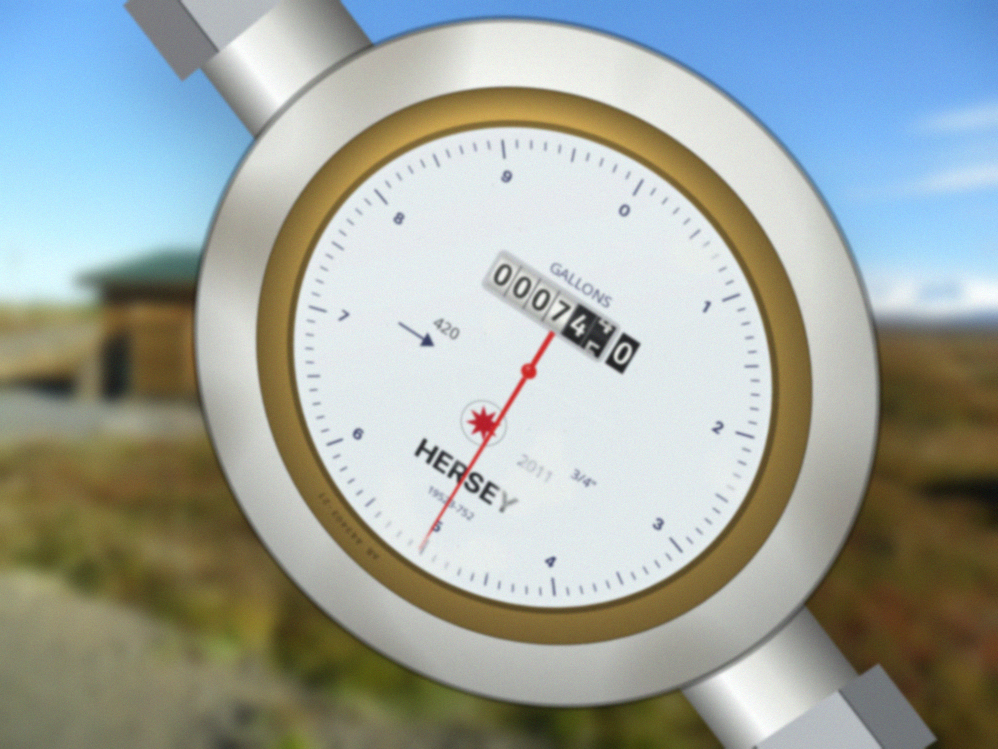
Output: 7445.0gal
